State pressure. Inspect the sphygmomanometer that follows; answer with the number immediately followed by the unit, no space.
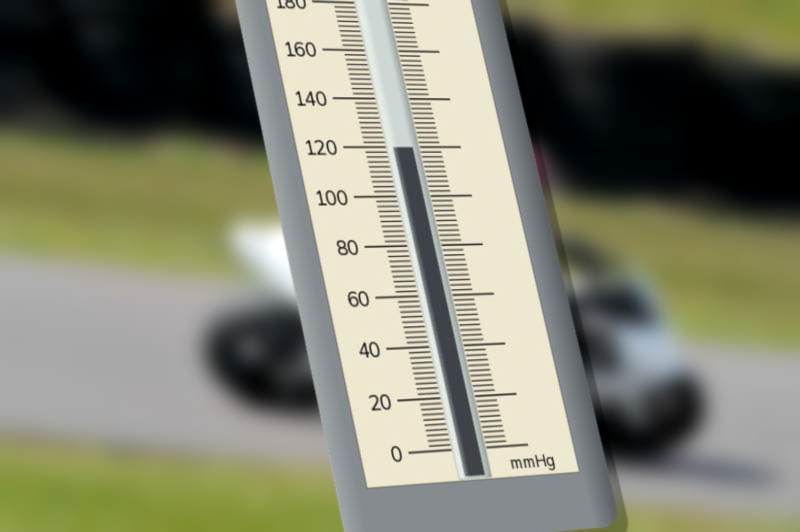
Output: 120mmHg
